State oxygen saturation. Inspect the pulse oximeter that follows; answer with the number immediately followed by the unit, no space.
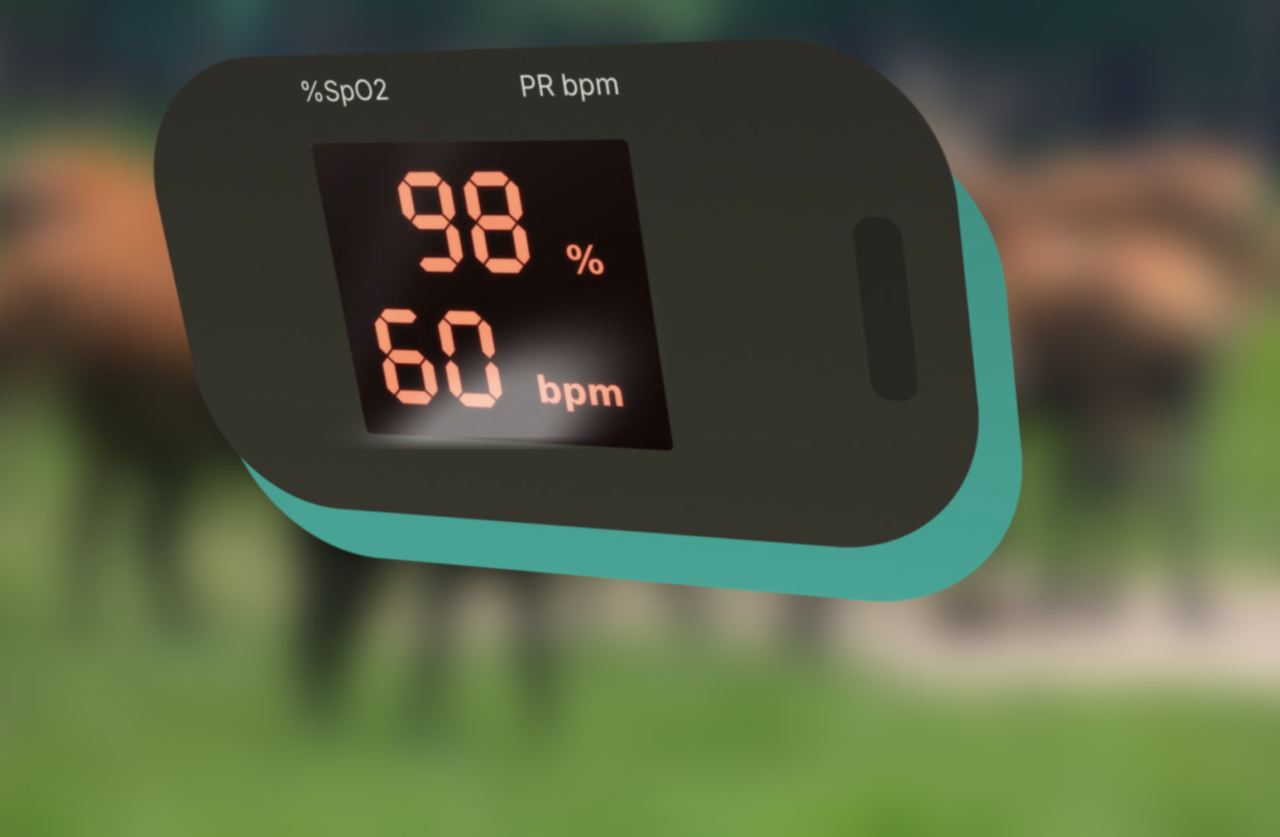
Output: 98%
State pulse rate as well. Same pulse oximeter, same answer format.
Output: 60bpm
